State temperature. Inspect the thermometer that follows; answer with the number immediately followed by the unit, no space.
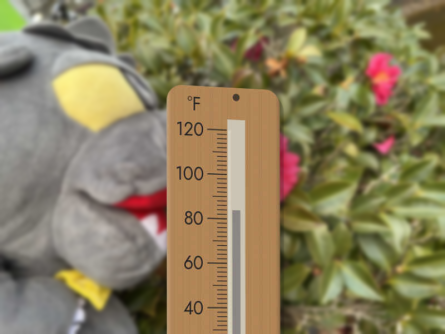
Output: 84°F
